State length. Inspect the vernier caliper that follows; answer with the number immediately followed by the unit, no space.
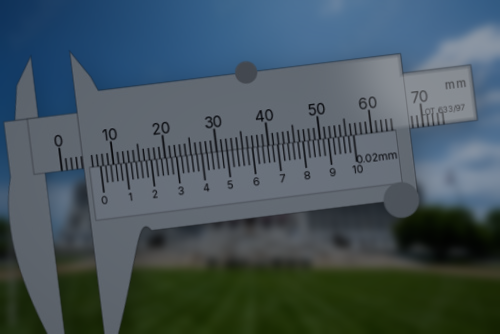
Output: 7.5mm
